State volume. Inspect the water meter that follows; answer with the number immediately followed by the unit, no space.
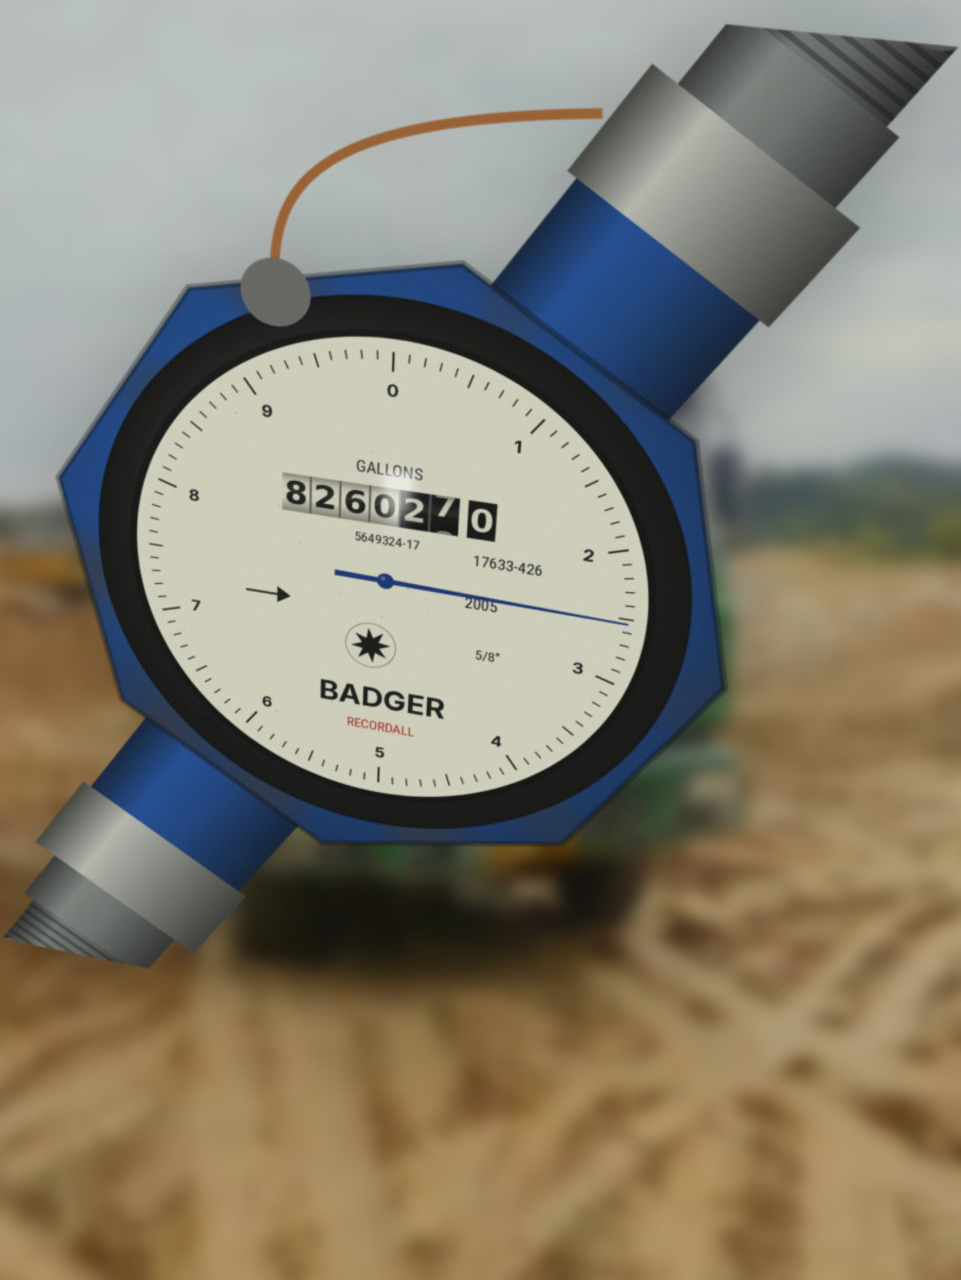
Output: 8260272.5gal
